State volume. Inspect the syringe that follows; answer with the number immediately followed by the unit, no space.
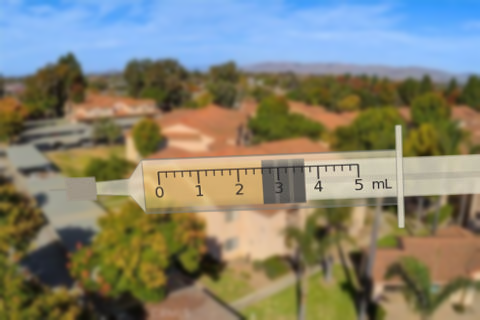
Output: 2.6mL
